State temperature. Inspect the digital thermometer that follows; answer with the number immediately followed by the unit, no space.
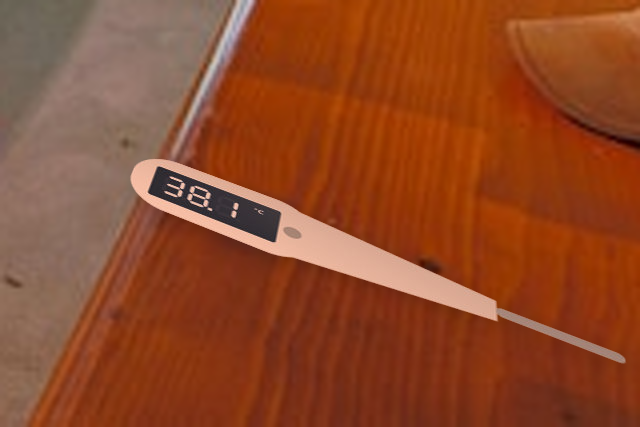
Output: 38.1°C
